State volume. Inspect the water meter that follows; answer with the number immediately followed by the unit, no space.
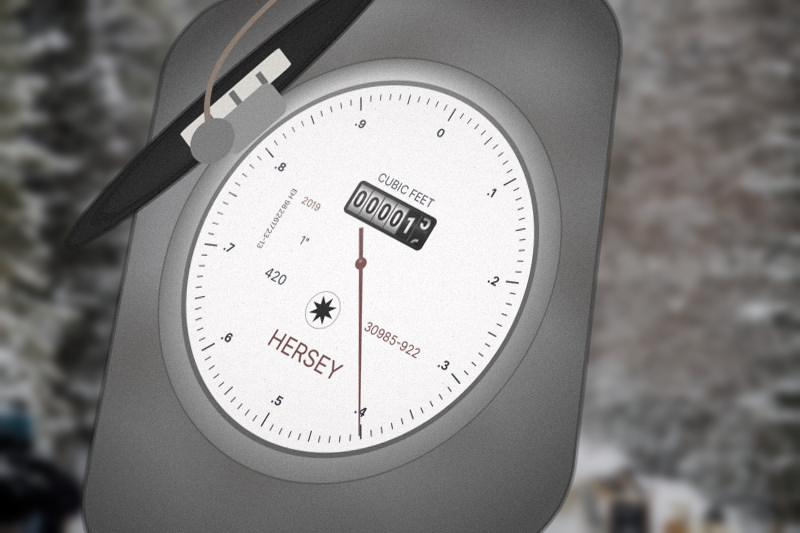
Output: 15.40ft³
